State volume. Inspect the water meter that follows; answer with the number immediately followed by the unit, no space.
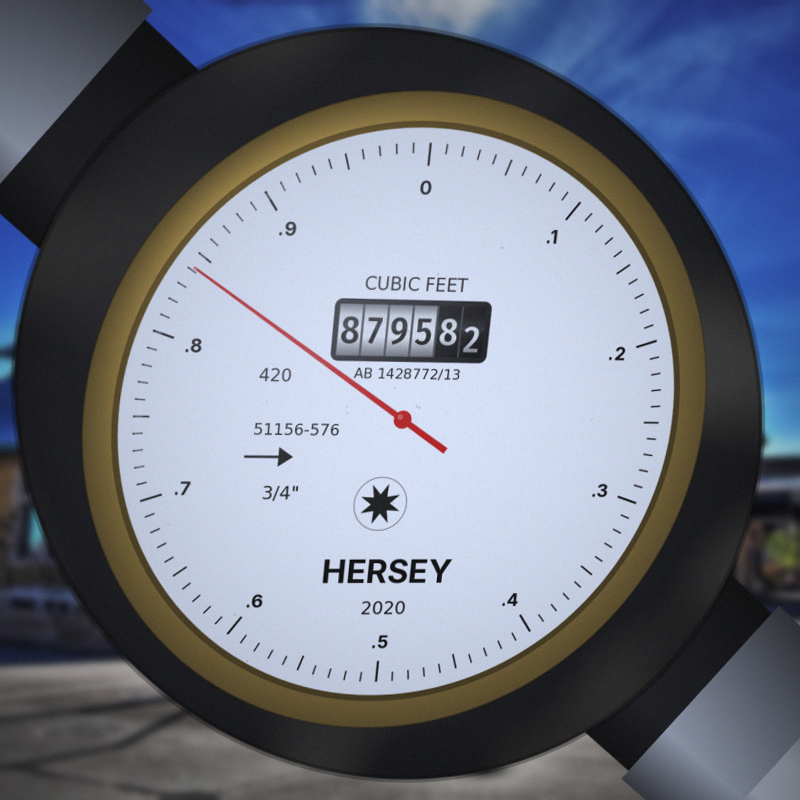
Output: 879581.84ft³
